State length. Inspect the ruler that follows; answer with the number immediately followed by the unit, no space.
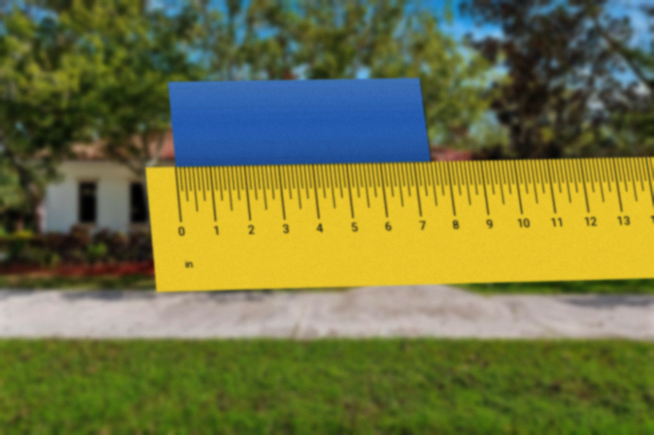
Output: 7.5in
